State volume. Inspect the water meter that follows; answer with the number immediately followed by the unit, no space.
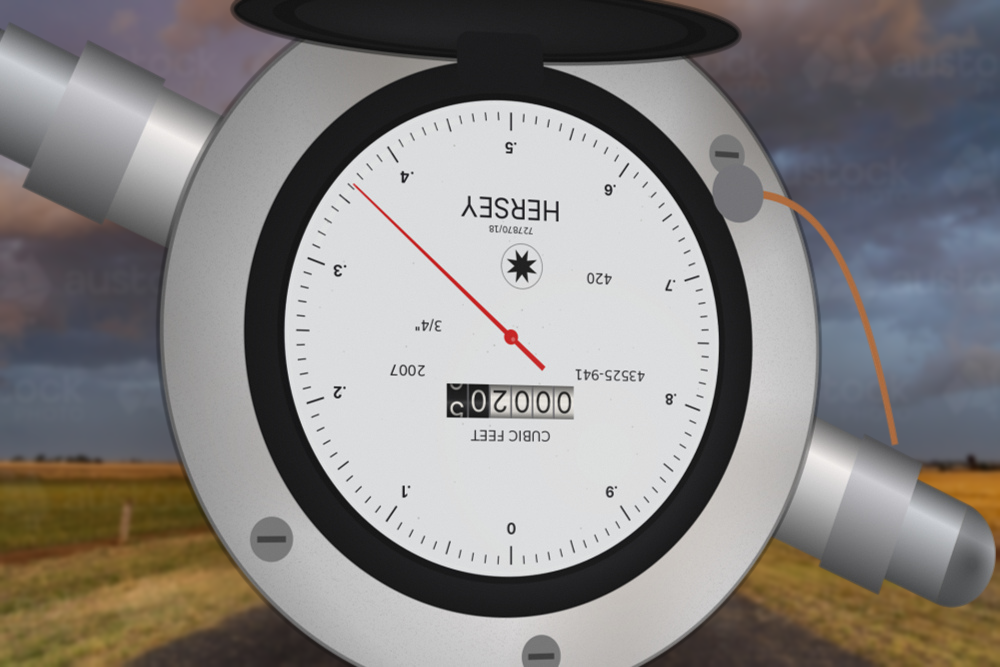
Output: 205.36ft³
